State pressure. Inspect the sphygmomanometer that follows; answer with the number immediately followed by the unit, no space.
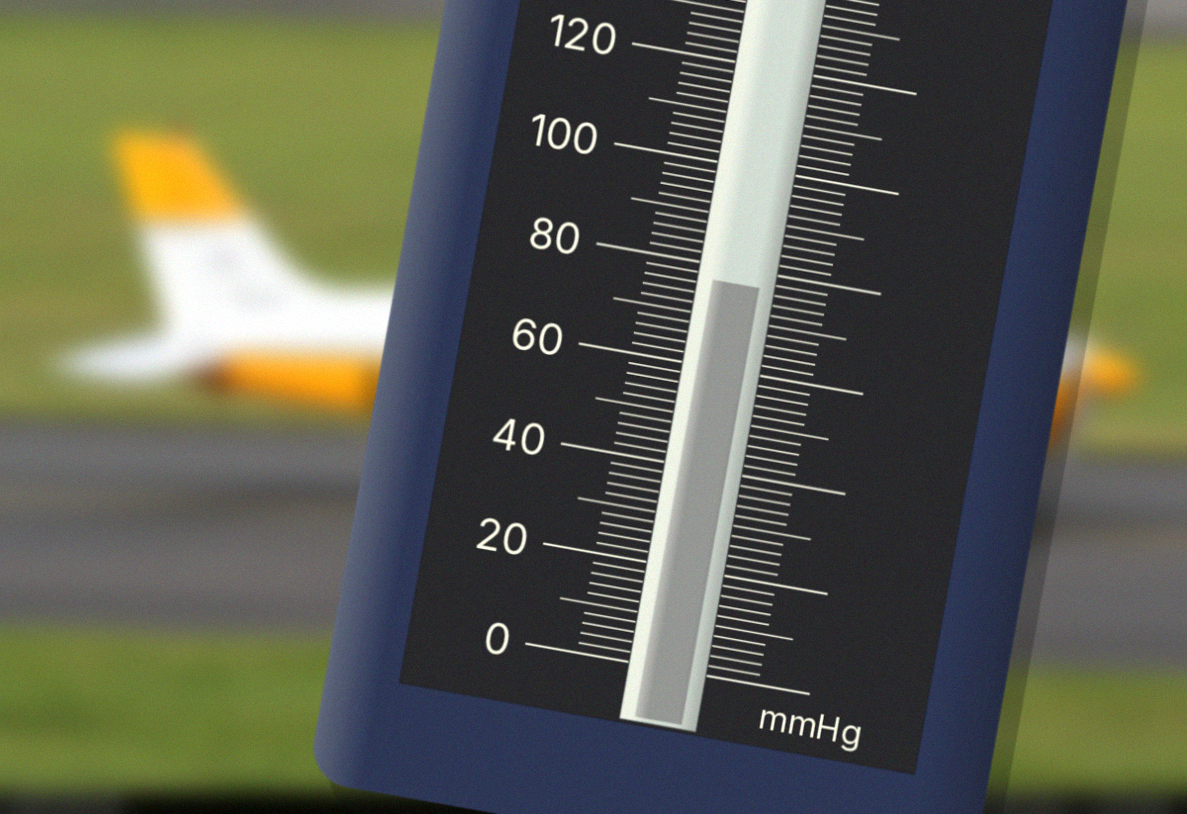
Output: 77mmHg
